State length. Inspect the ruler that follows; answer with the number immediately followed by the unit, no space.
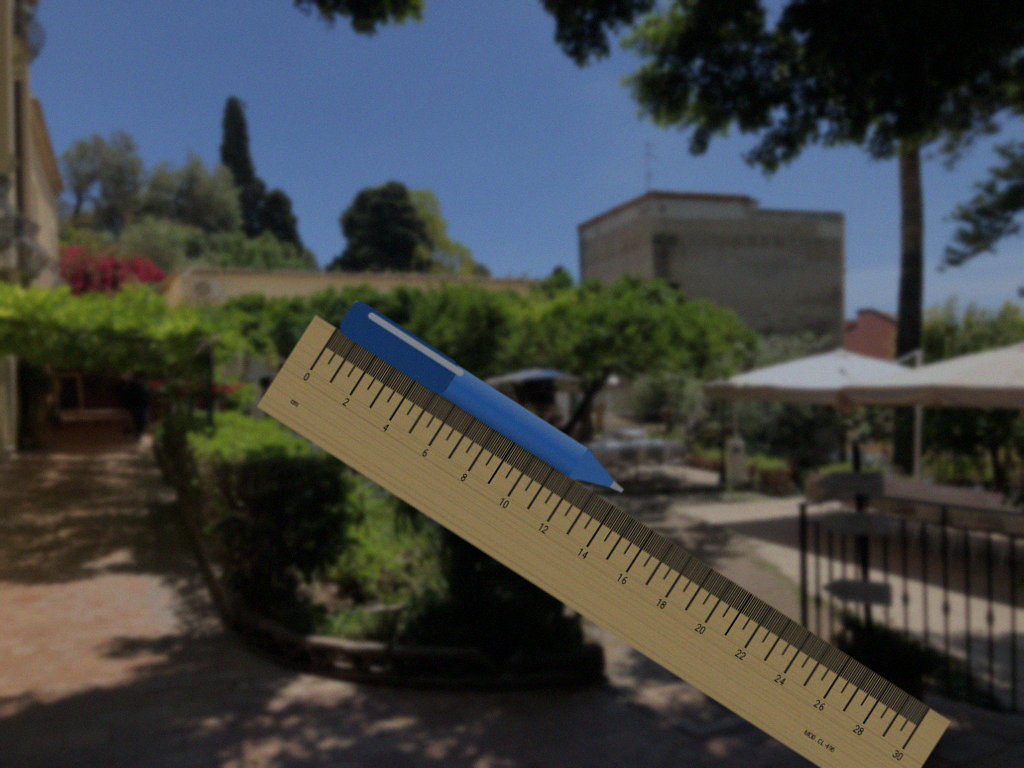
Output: 14cm
